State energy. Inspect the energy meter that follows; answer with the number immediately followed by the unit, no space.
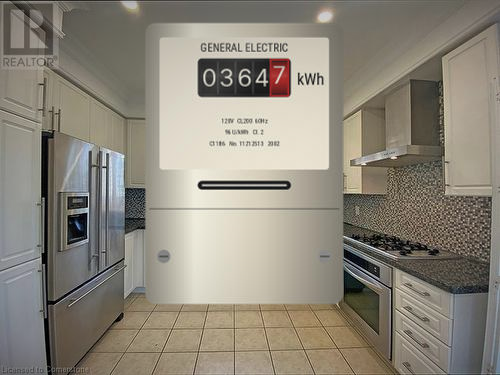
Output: 364.7kWh
